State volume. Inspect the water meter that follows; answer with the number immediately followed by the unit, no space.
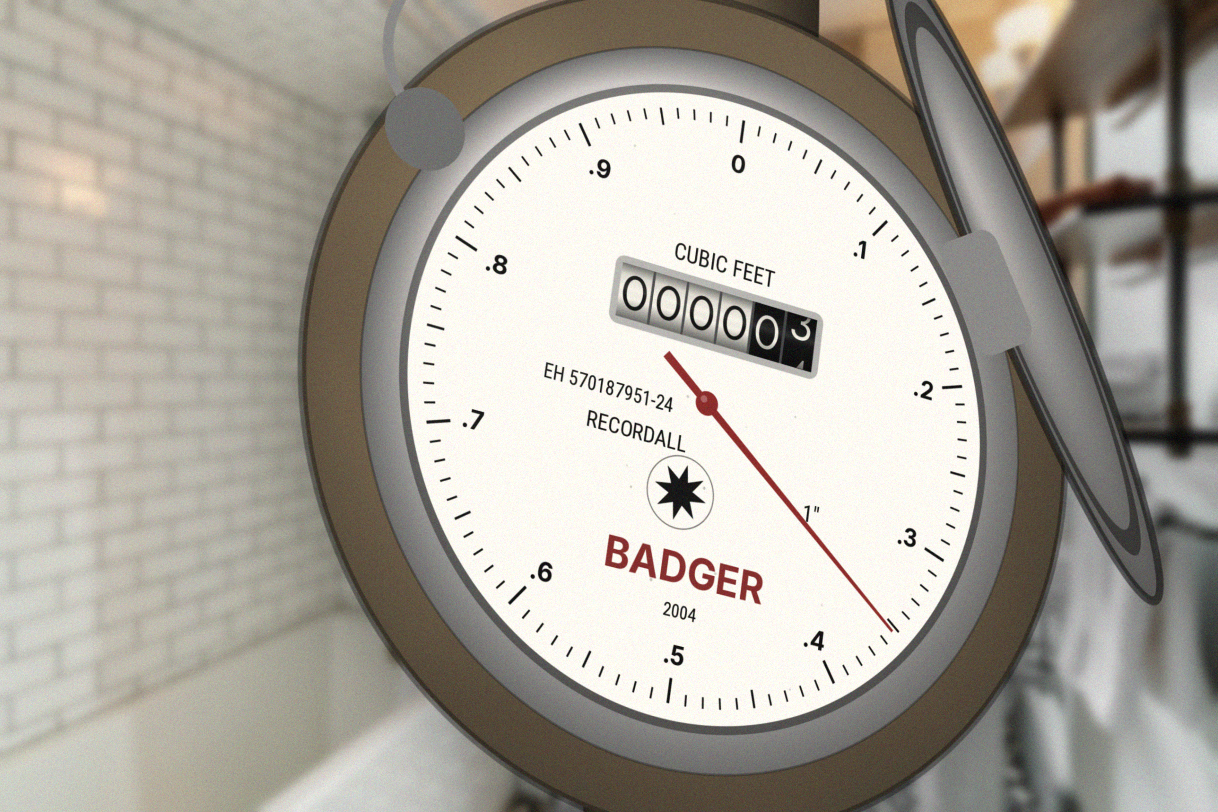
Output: 3.35ft³
